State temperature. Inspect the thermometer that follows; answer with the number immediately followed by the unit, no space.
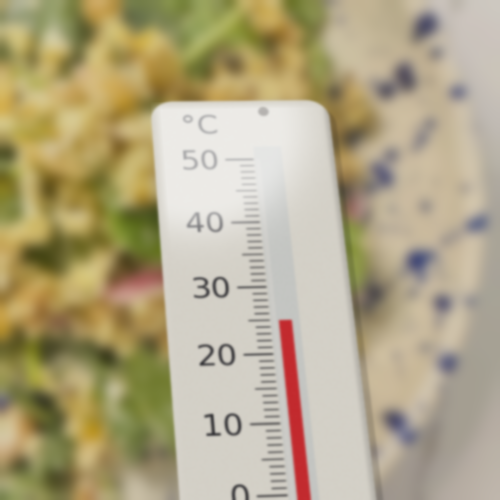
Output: 25°C
